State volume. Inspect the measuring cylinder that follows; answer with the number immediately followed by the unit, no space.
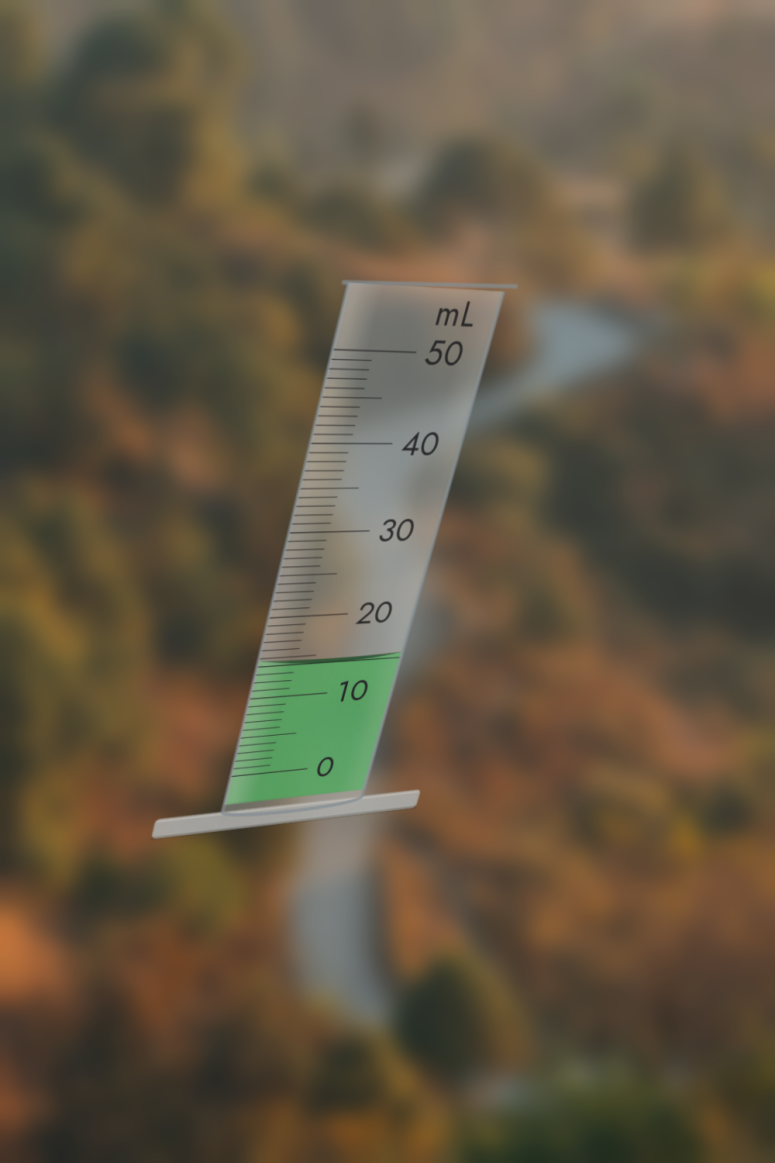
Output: 14mL
